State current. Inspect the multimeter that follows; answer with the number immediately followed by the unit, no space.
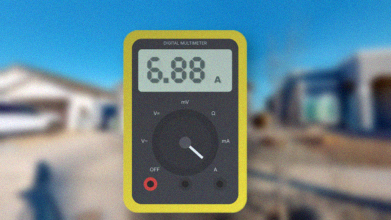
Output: 6.88A
